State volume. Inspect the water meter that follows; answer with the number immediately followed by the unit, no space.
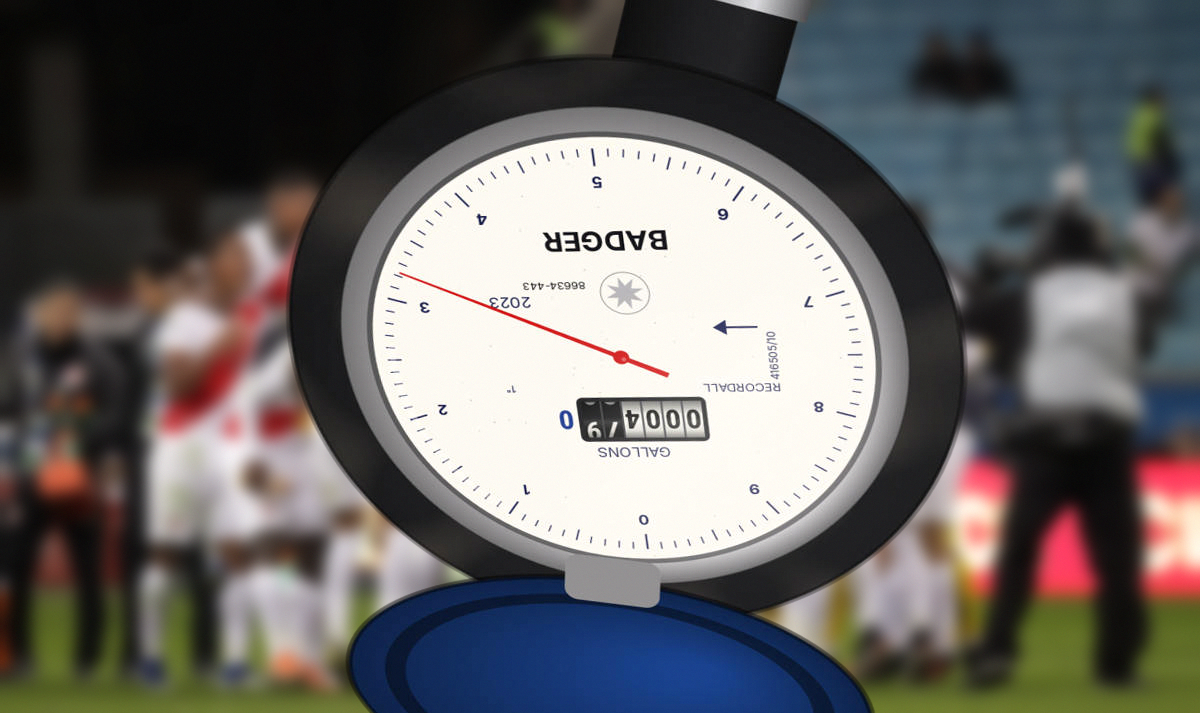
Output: 4793.2gal
